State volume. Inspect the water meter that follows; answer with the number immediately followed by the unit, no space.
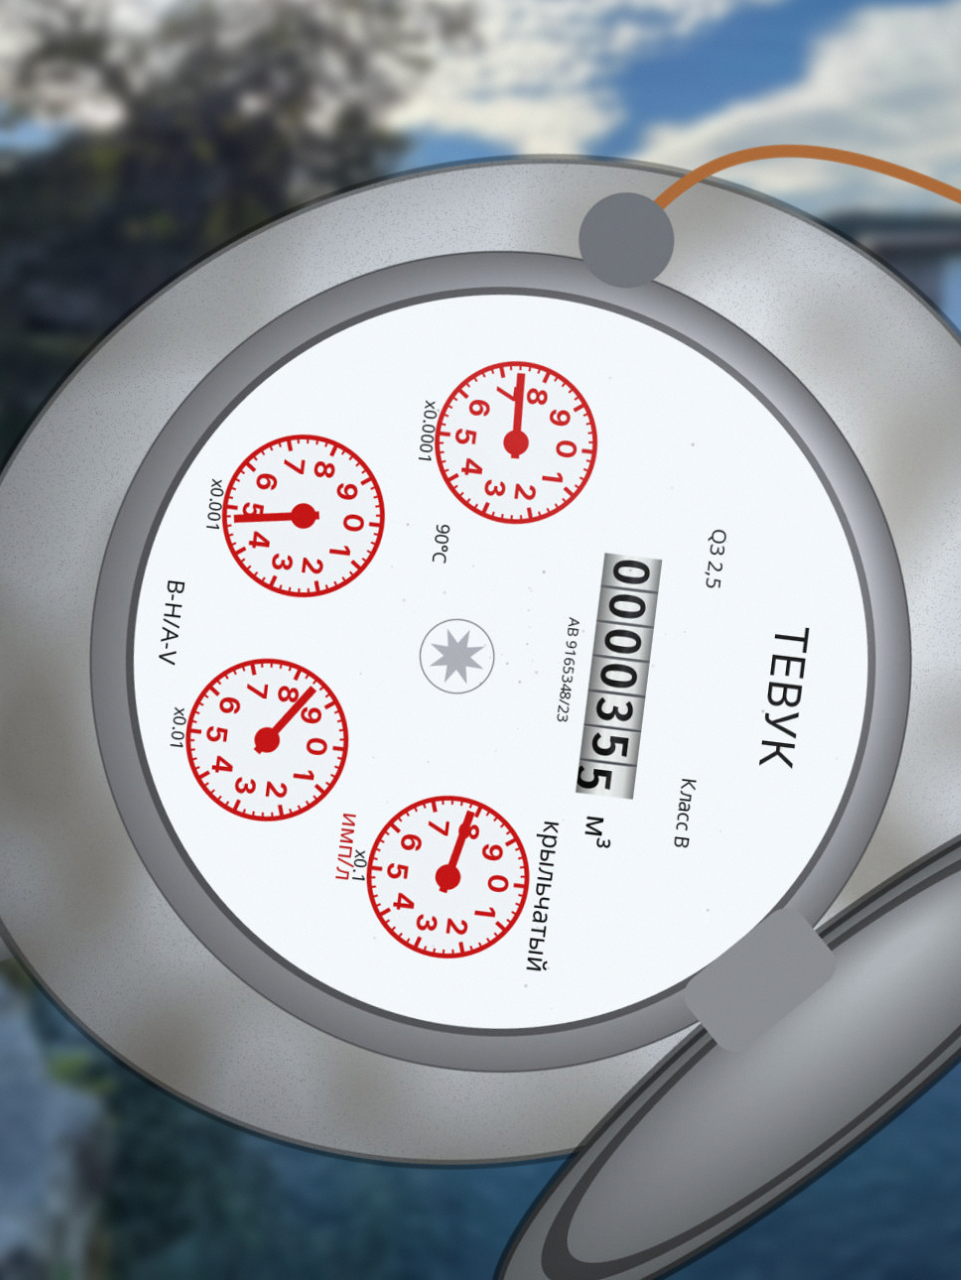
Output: 354.7847m³
